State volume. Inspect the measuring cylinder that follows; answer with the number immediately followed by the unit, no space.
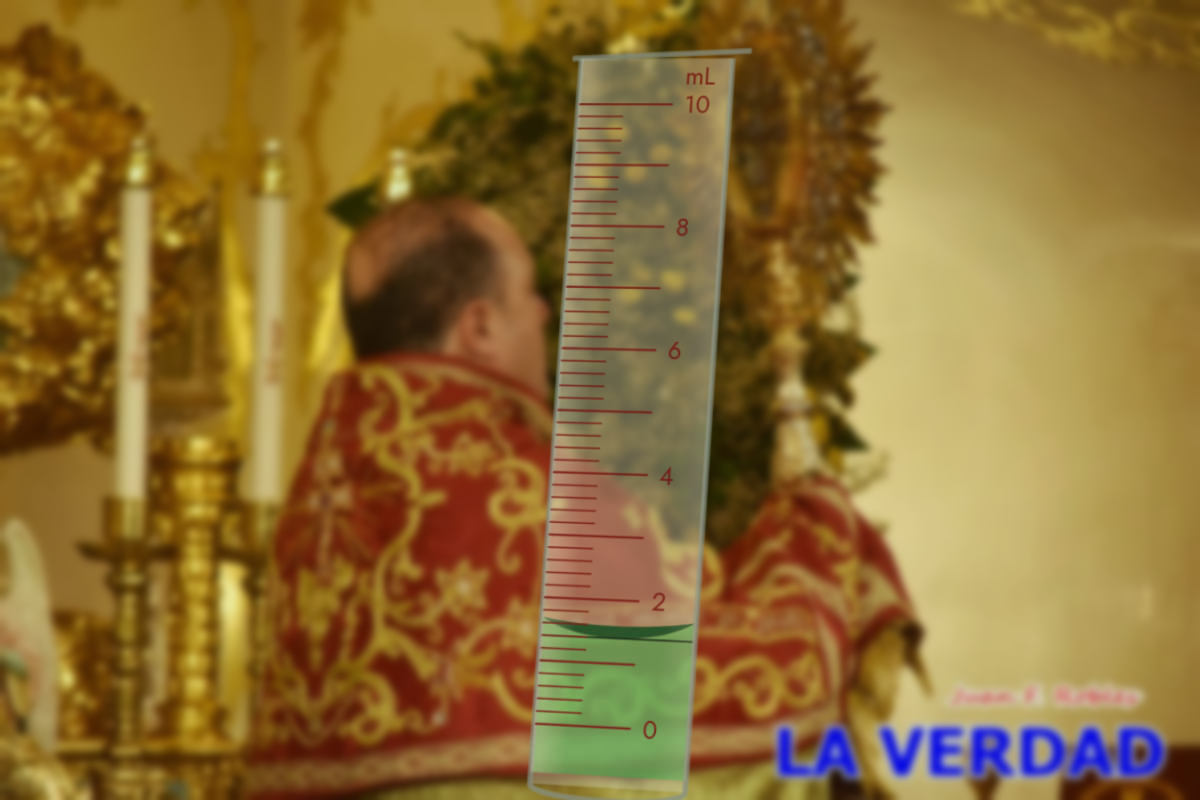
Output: 1.4mL
